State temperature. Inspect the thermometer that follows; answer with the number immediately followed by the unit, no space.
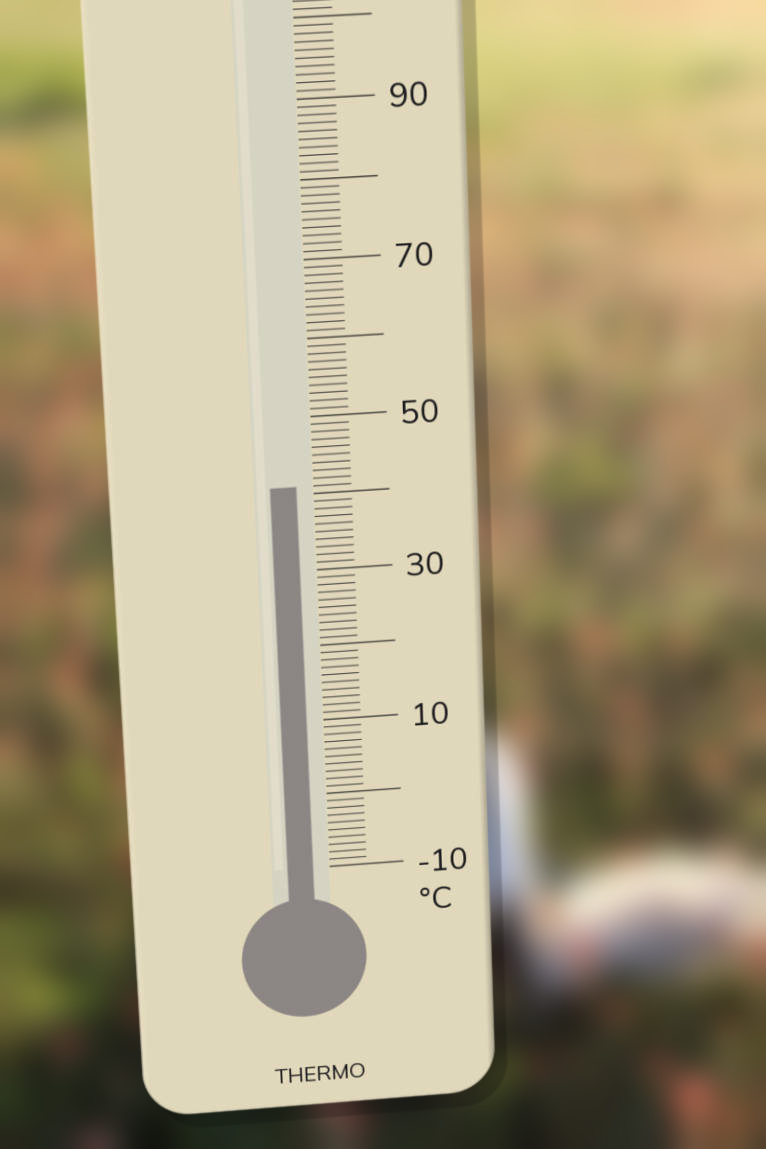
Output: 41°C
